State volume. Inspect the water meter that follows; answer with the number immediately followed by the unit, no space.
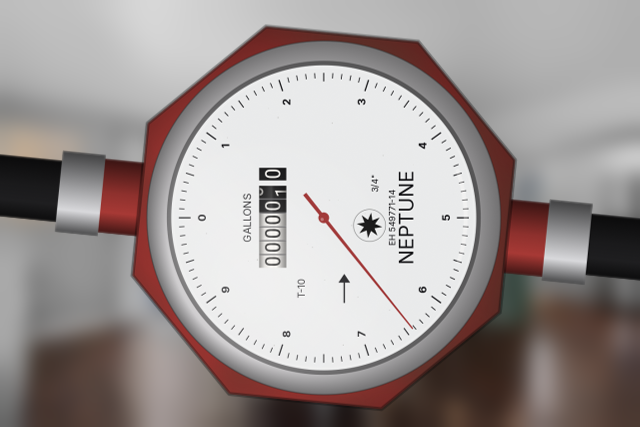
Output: 6.4gal
